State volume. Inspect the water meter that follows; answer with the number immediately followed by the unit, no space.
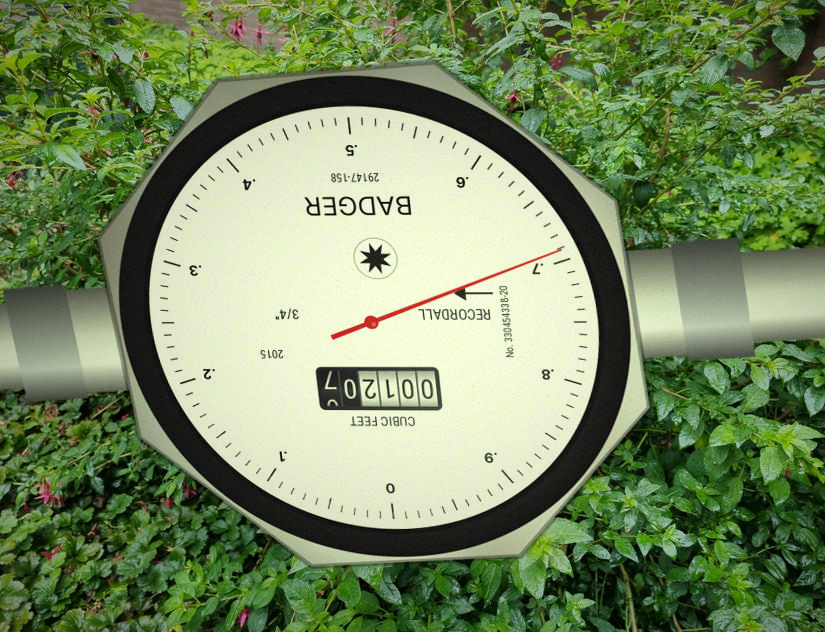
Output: 1206.69ft³
